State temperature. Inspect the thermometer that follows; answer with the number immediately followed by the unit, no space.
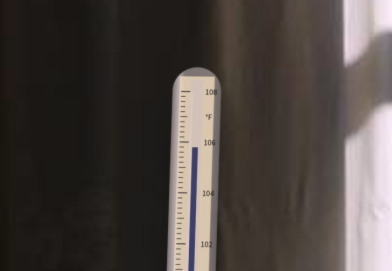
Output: 105.8°F
